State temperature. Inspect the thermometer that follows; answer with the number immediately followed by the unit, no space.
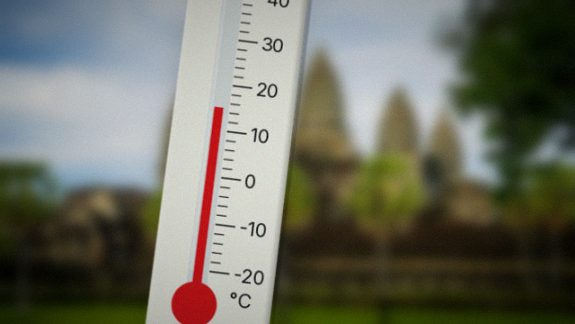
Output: 15°C
